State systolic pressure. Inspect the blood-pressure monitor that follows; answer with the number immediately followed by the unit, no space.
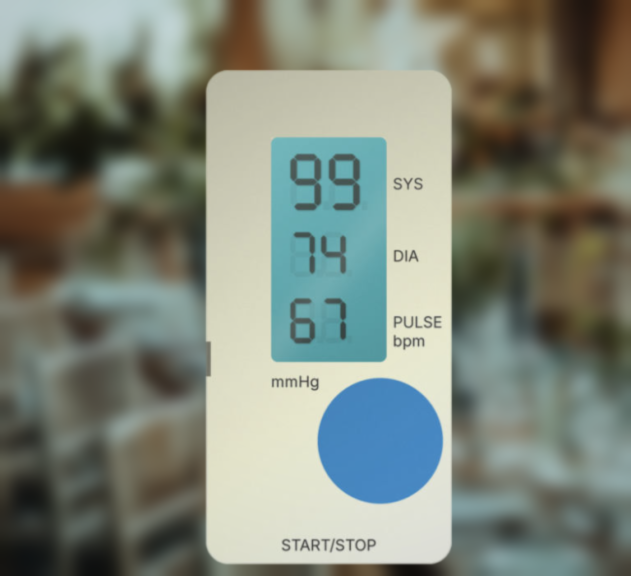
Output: 99mmHg
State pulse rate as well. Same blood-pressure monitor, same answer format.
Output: 67bpm
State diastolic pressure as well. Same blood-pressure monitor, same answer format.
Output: 74mmHg
